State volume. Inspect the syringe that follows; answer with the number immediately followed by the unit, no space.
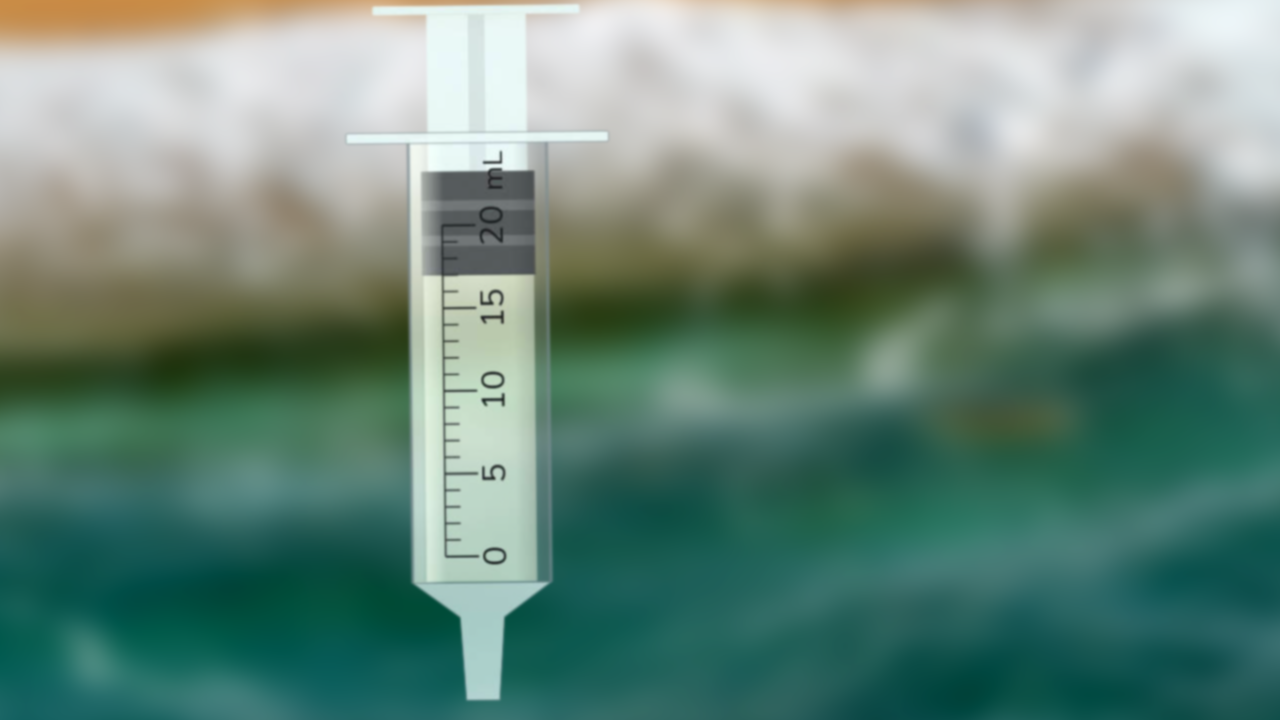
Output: 17mL
